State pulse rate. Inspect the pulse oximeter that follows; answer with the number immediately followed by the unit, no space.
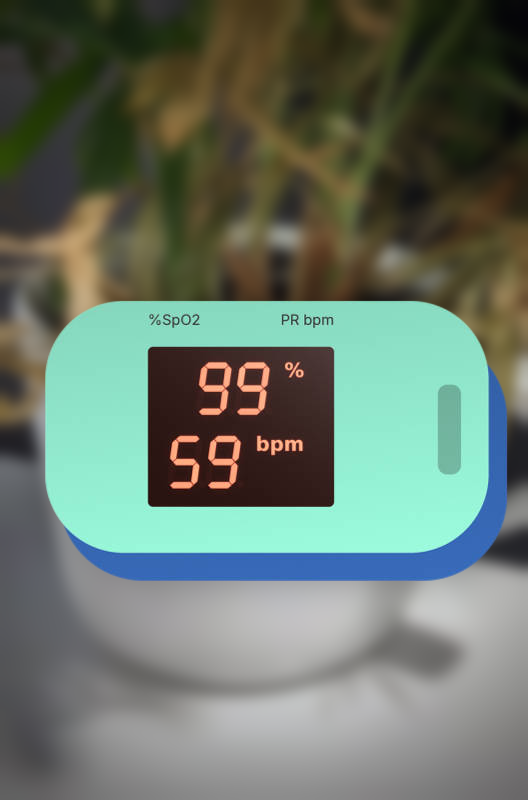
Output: 59bpm
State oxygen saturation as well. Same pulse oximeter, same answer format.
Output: 99%
